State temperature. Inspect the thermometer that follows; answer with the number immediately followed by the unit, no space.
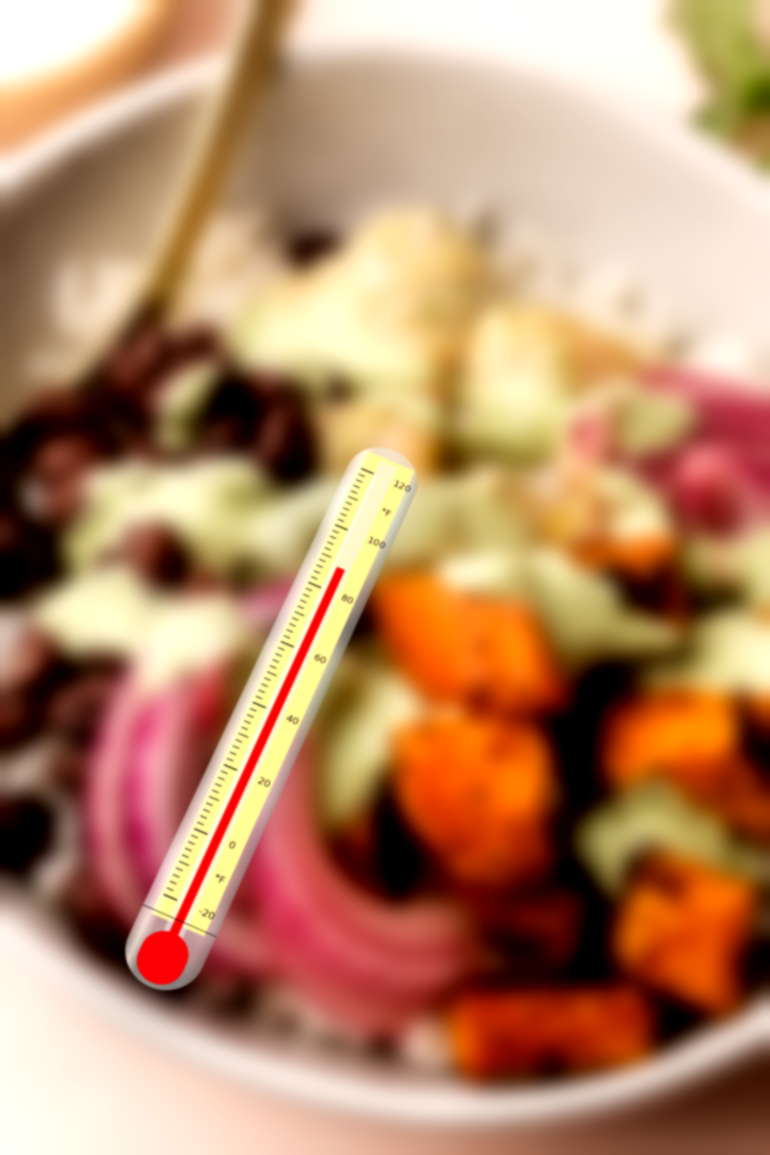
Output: 88°F
